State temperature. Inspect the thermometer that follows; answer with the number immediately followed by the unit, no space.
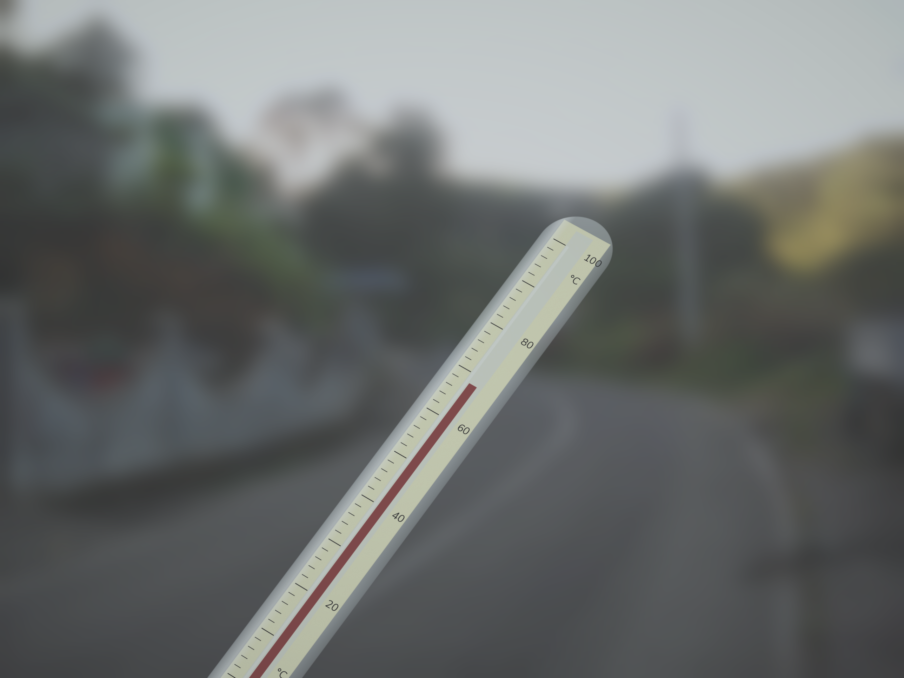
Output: 68°C
